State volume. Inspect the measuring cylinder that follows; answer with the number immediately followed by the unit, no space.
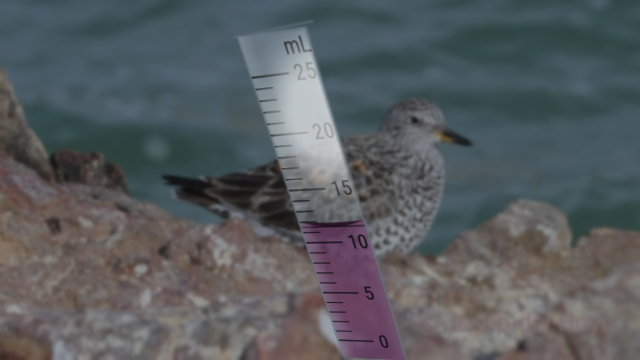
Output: 11.5mL
